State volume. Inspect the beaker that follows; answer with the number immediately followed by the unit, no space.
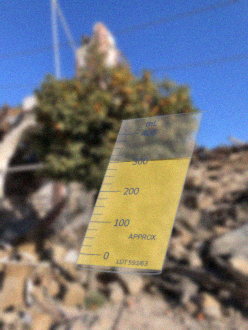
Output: 300mL
